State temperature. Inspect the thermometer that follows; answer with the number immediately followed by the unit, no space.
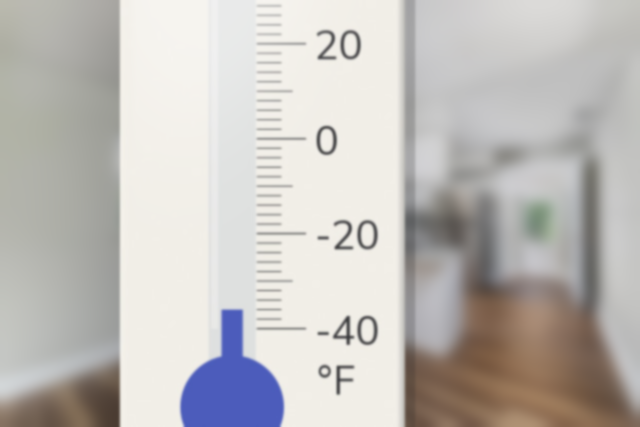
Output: -36°F
